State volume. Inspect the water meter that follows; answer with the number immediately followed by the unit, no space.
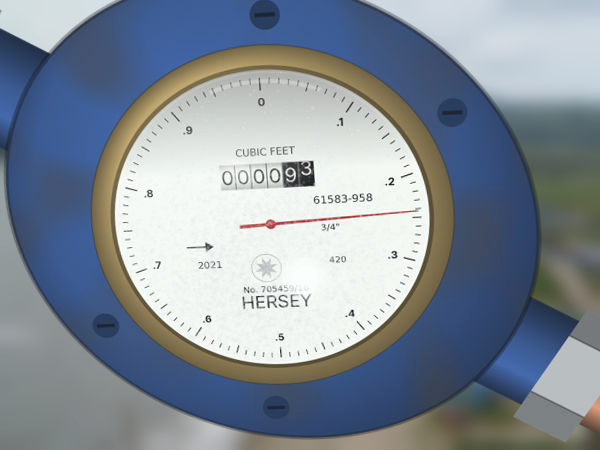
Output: 93.24ft³
